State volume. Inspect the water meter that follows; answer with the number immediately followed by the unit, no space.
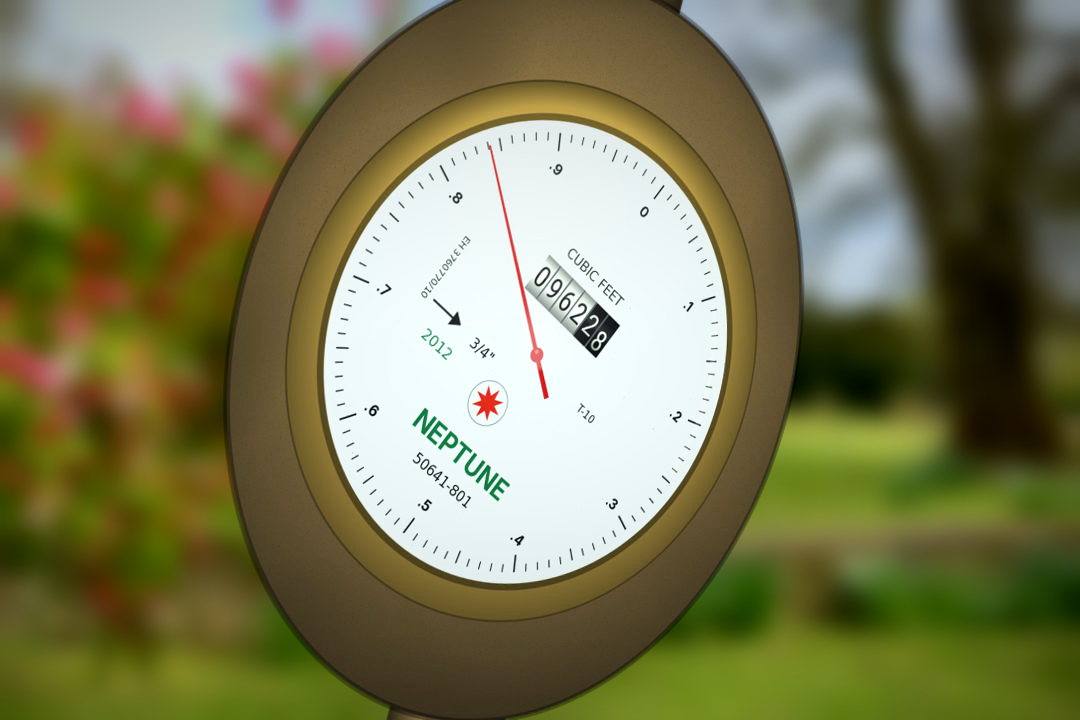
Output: 96227.84ft³
